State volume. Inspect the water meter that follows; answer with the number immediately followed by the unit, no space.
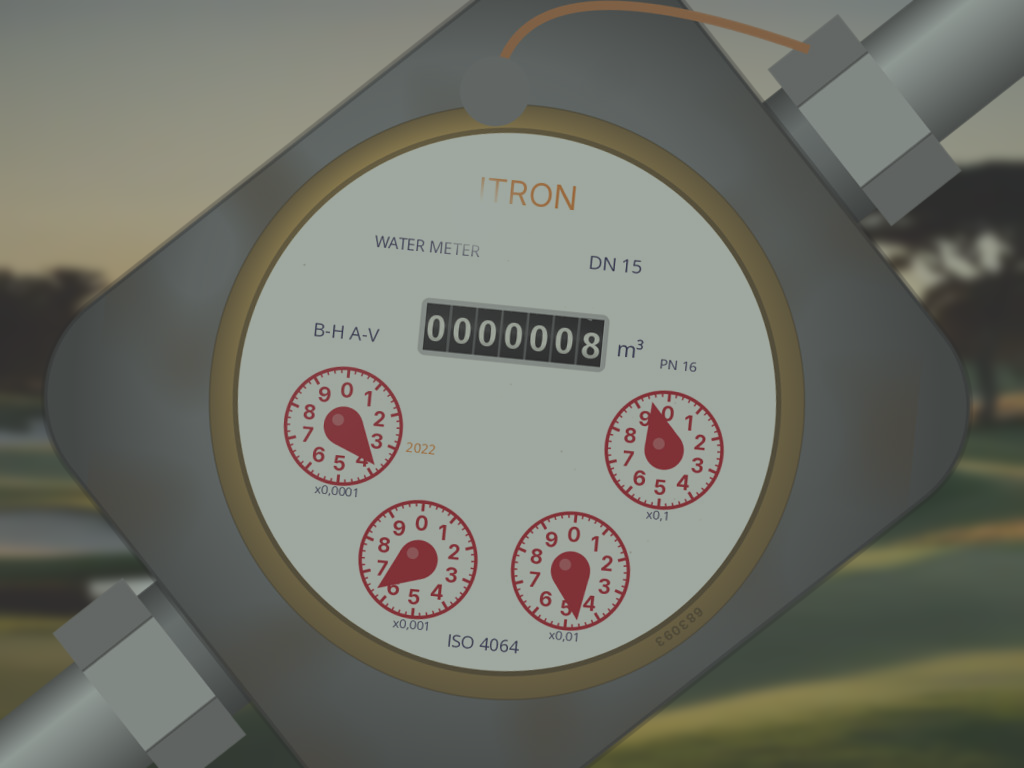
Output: 7.9463m³
